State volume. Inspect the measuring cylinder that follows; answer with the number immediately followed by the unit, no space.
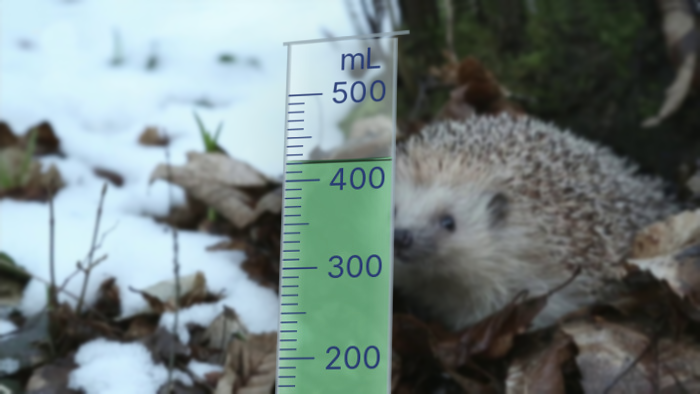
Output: 420mL
